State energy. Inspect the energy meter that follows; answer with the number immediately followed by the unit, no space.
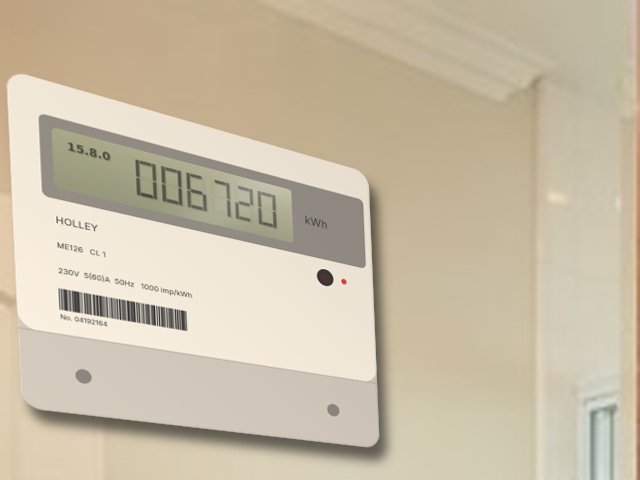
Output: 6720kWh
